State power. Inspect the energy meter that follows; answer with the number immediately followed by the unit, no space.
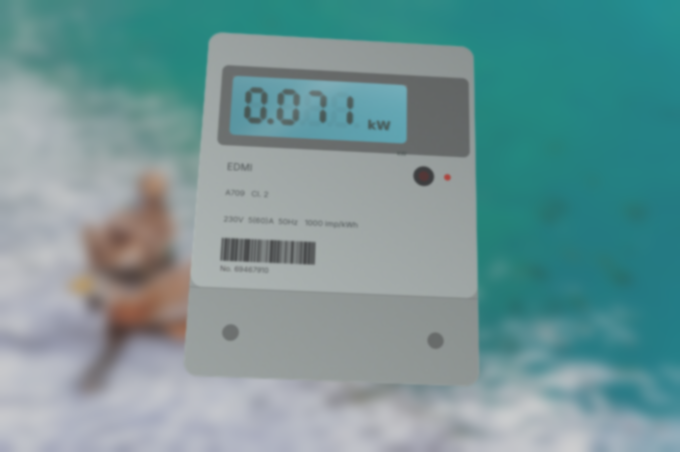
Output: 0.071kW
